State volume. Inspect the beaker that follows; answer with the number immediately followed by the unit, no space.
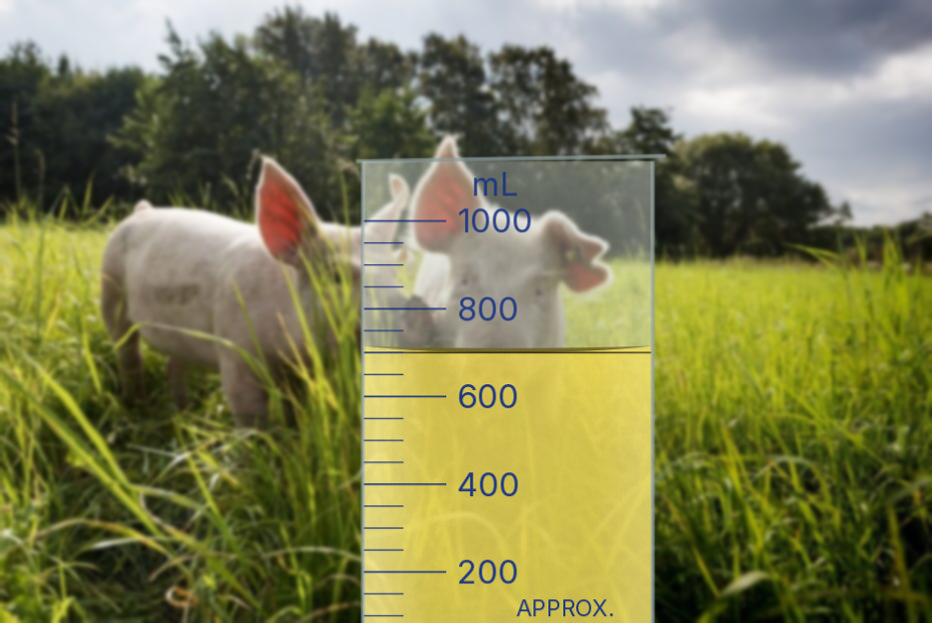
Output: 700mL
